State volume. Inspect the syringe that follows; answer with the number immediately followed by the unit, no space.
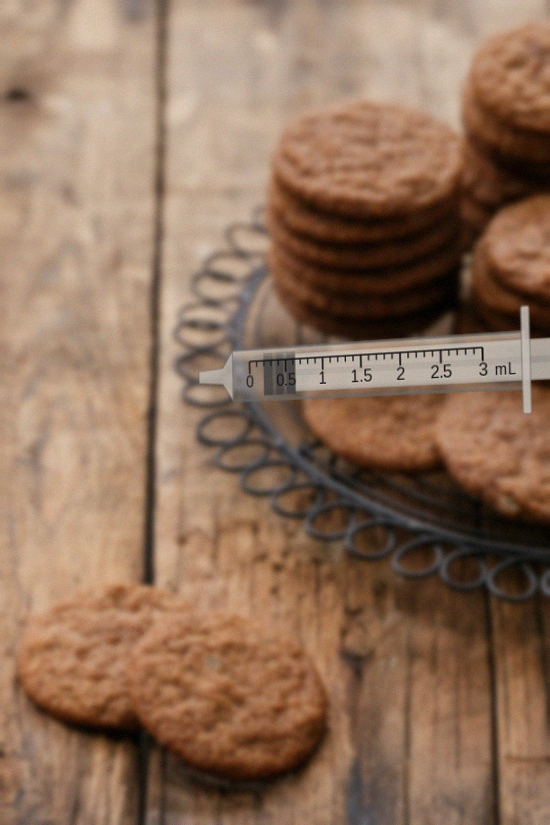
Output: 0.2mL
